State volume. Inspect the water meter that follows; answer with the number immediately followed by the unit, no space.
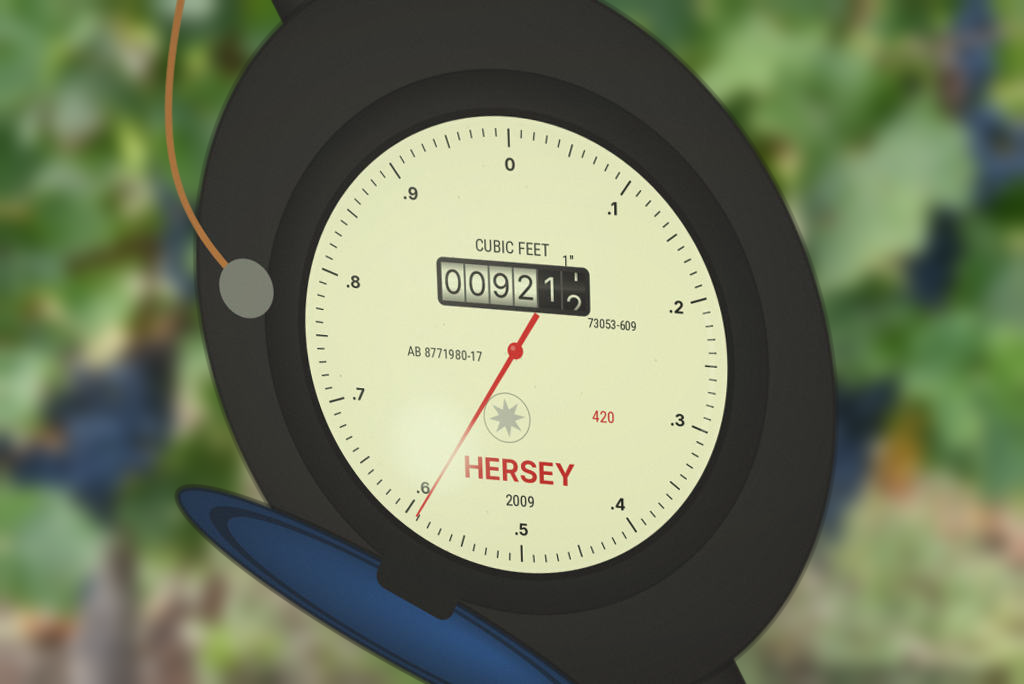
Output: 9211.59ft³
